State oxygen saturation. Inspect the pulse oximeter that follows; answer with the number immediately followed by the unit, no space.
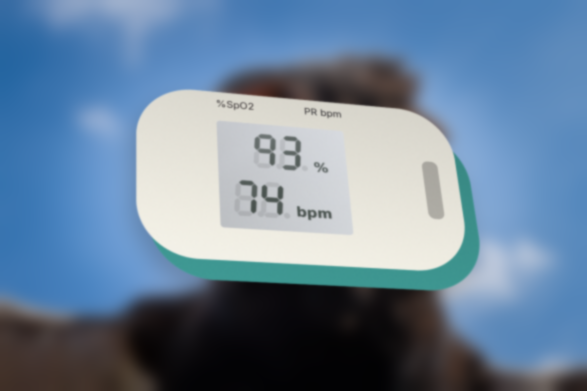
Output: 93%
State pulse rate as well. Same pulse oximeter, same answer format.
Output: 74bpm
